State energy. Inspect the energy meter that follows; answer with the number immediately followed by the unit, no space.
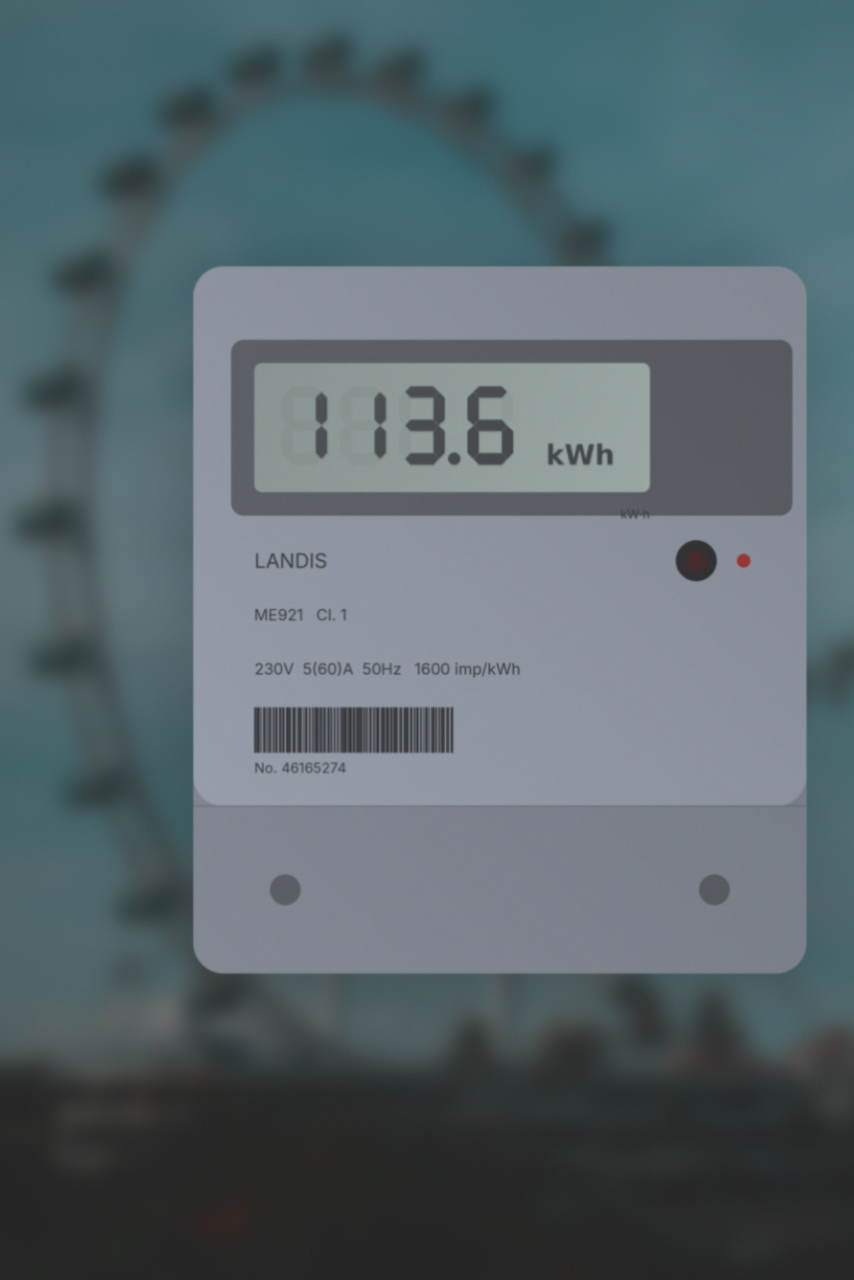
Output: 113.6kWh
